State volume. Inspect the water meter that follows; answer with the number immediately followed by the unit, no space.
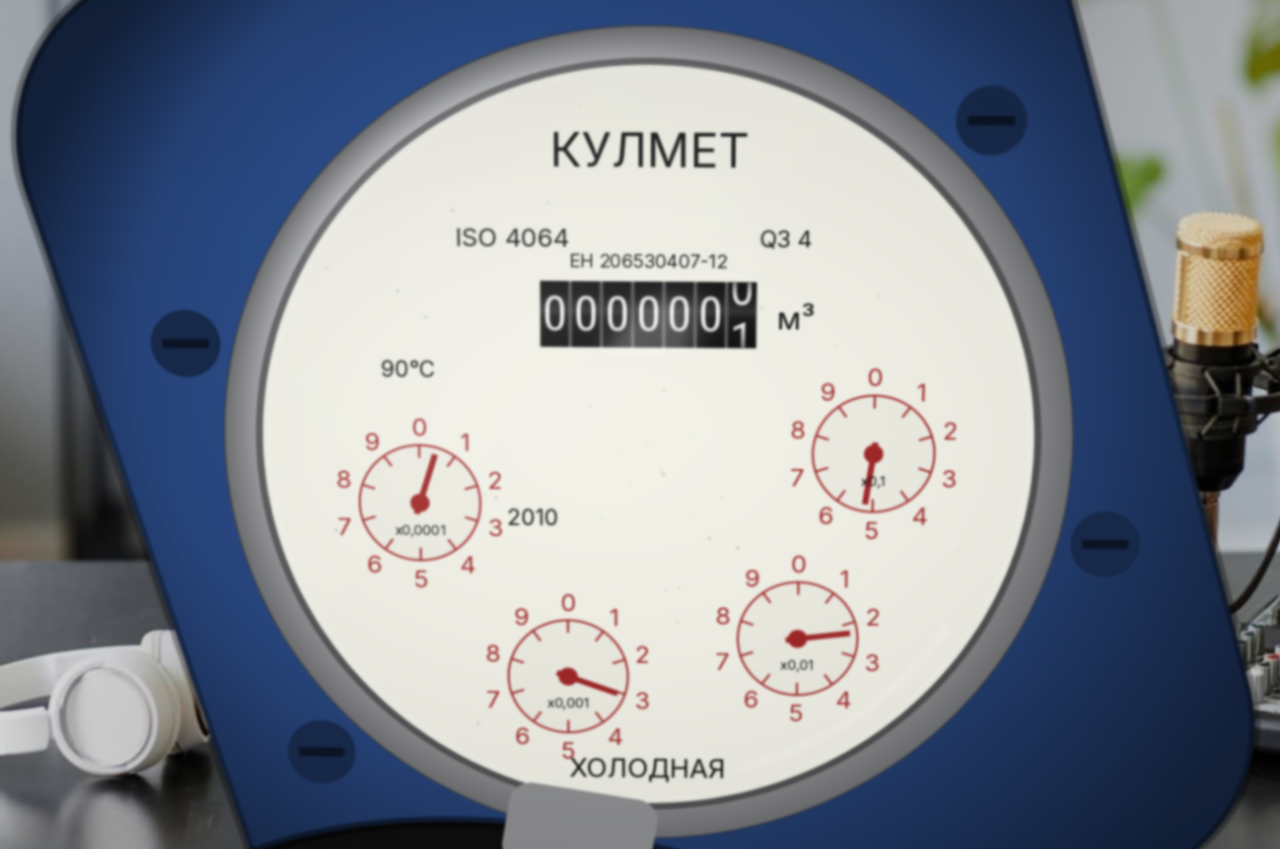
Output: 0.5230m³
